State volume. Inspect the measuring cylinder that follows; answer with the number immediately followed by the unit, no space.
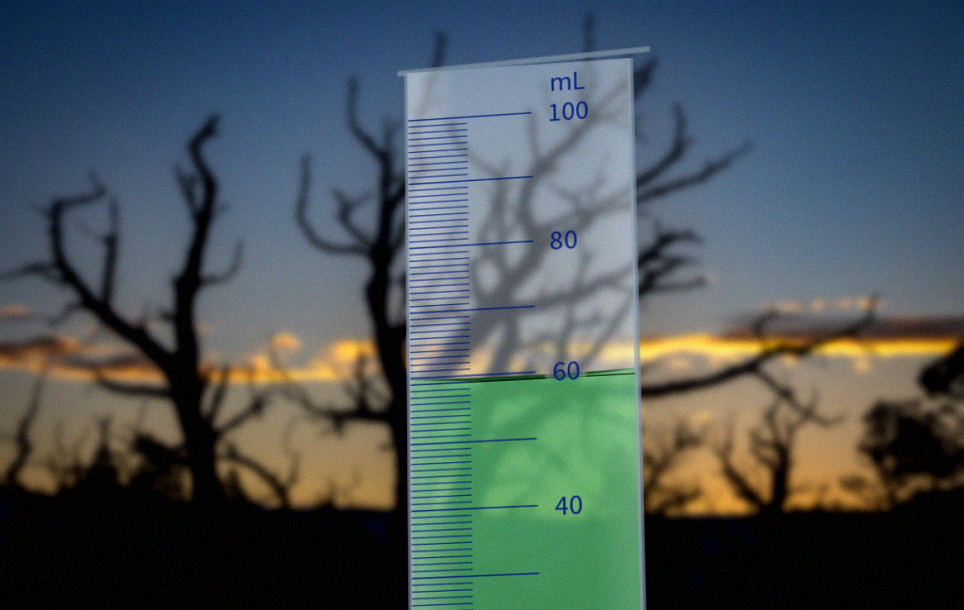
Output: 59mL
